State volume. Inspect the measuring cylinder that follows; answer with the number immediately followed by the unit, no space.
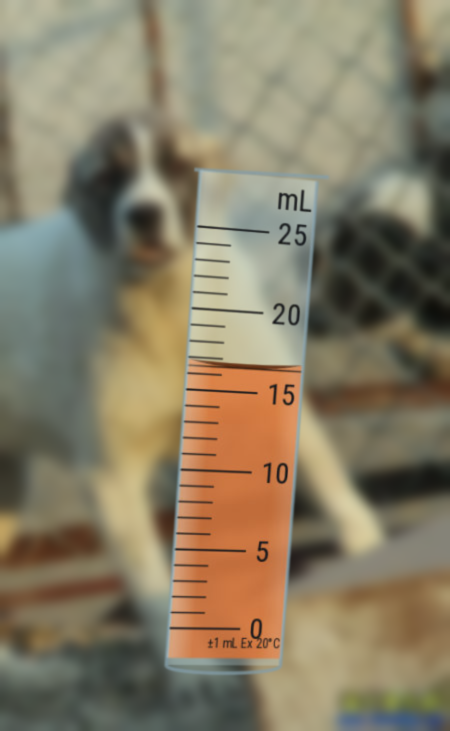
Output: 16.5mL
